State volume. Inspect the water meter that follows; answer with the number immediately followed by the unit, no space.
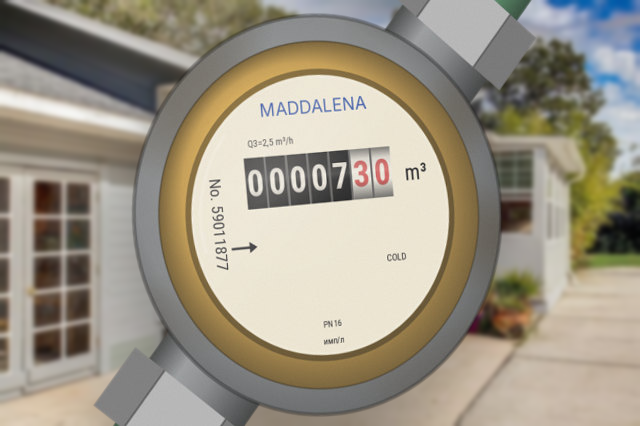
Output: 7.30m³
